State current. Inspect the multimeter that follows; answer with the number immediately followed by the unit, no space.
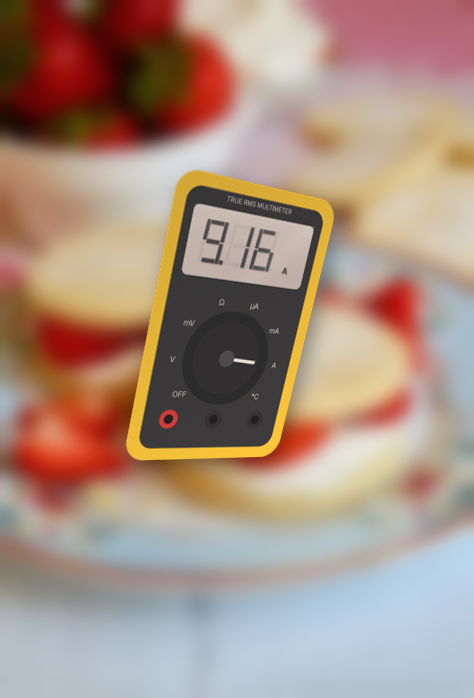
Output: 9.16A
